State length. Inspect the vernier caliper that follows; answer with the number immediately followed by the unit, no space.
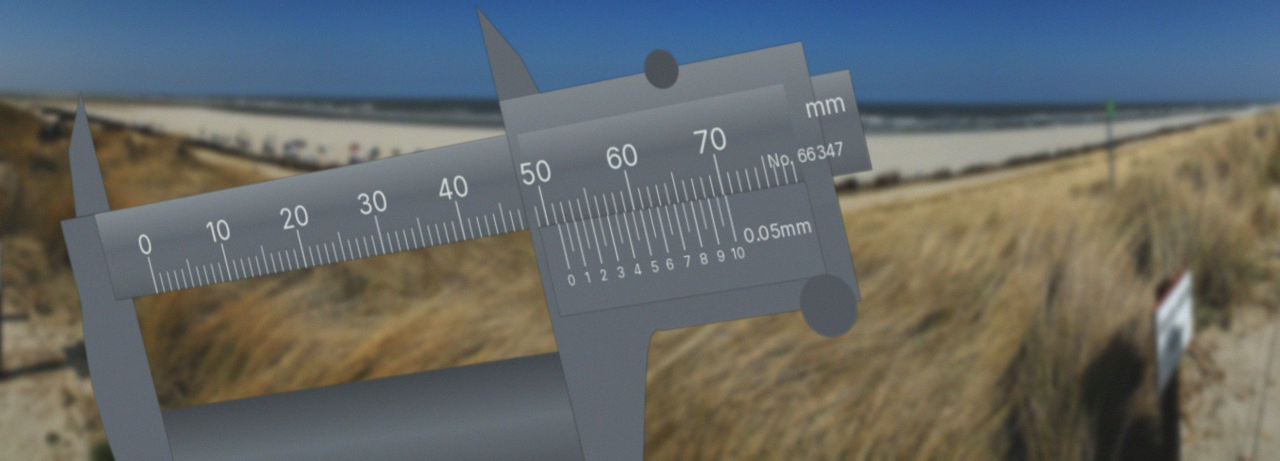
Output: 51.2mm
